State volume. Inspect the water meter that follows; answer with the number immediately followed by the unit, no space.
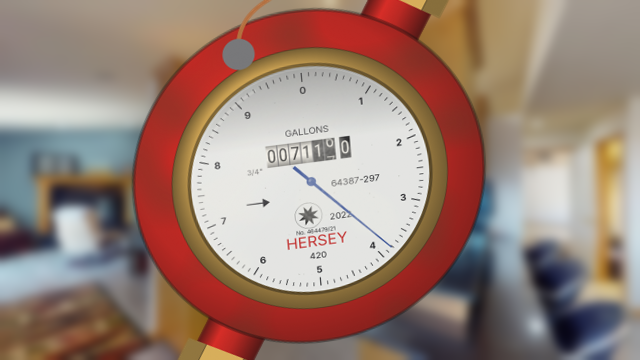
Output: 71163.8gal
